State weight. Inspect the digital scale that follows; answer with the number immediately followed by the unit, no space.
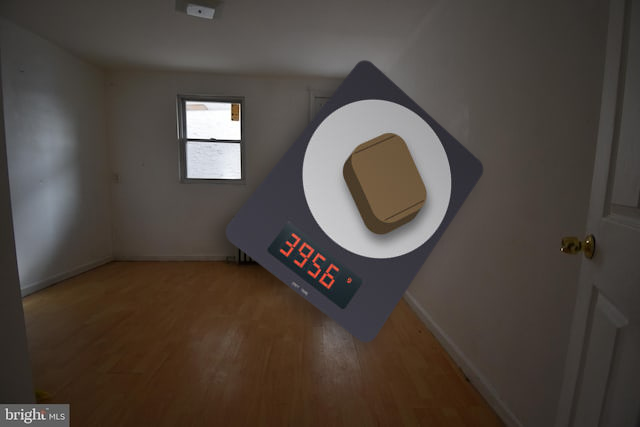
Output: 3956g
